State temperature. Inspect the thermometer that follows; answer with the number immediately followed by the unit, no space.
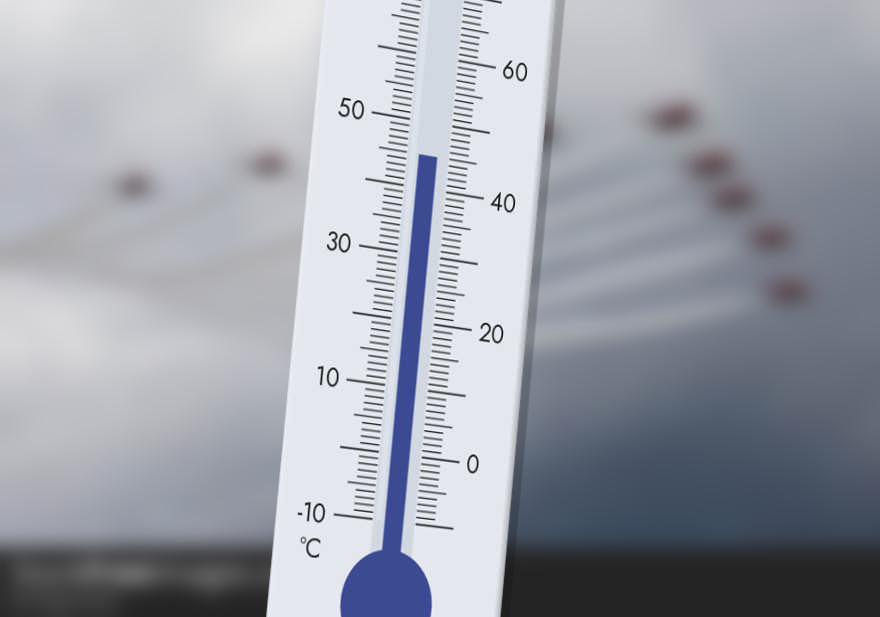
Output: 45°C
